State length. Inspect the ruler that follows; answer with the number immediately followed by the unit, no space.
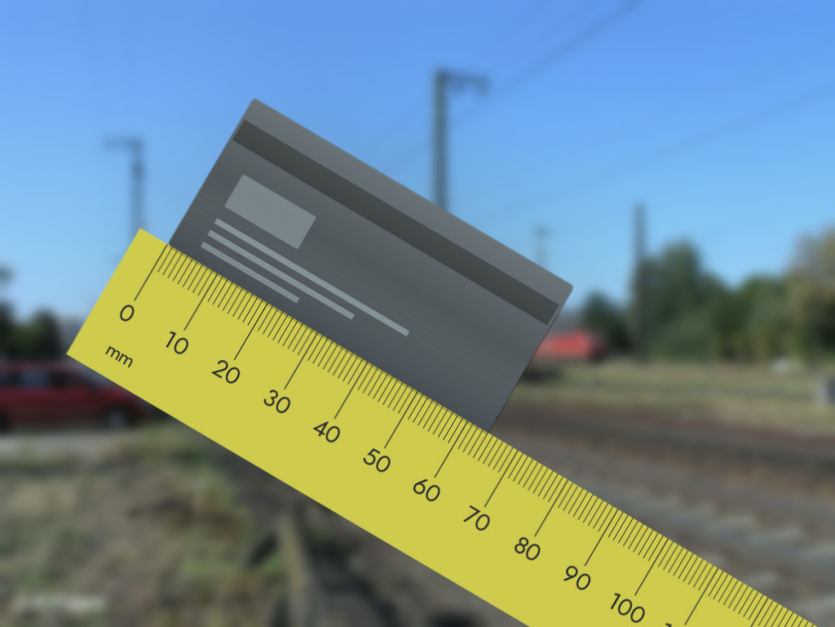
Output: 64mm
